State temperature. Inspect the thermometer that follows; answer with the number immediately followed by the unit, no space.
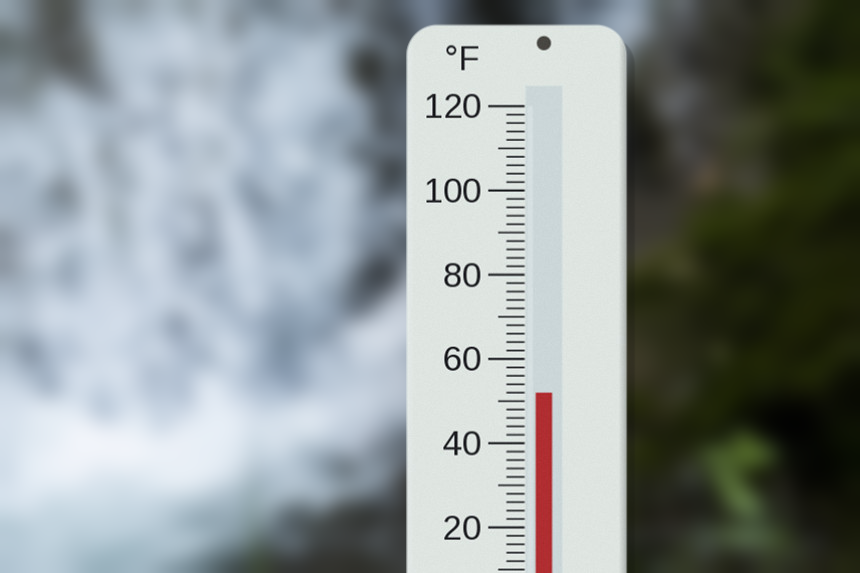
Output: 52°F
